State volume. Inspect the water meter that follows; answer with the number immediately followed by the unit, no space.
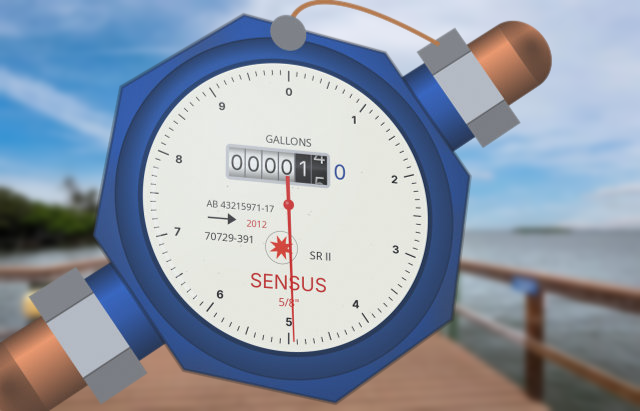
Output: 144.9gal
